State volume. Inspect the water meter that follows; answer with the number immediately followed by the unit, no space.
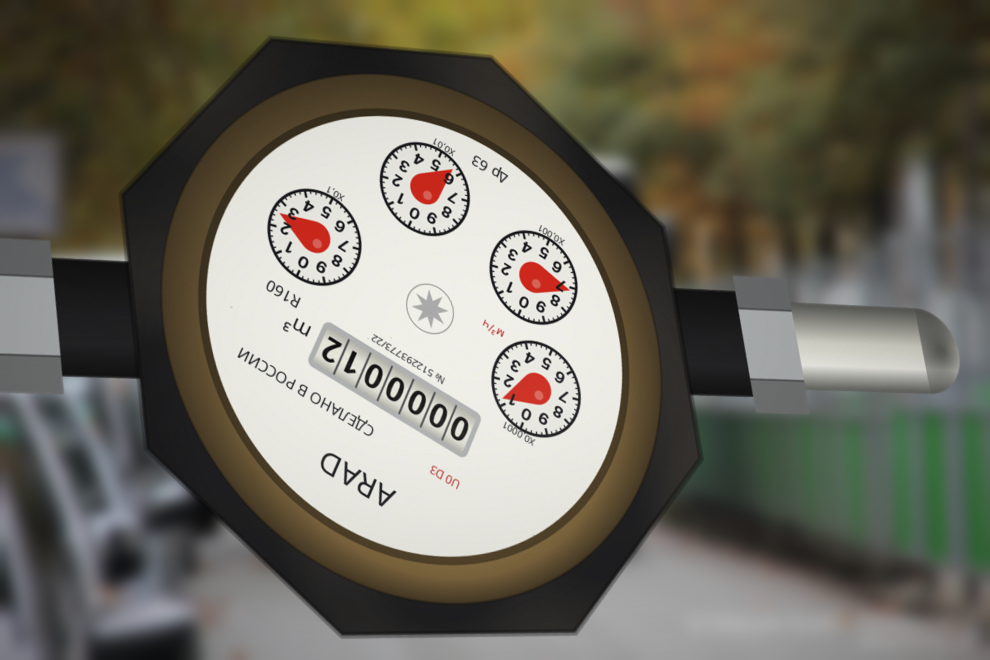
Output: 12.2571m³
